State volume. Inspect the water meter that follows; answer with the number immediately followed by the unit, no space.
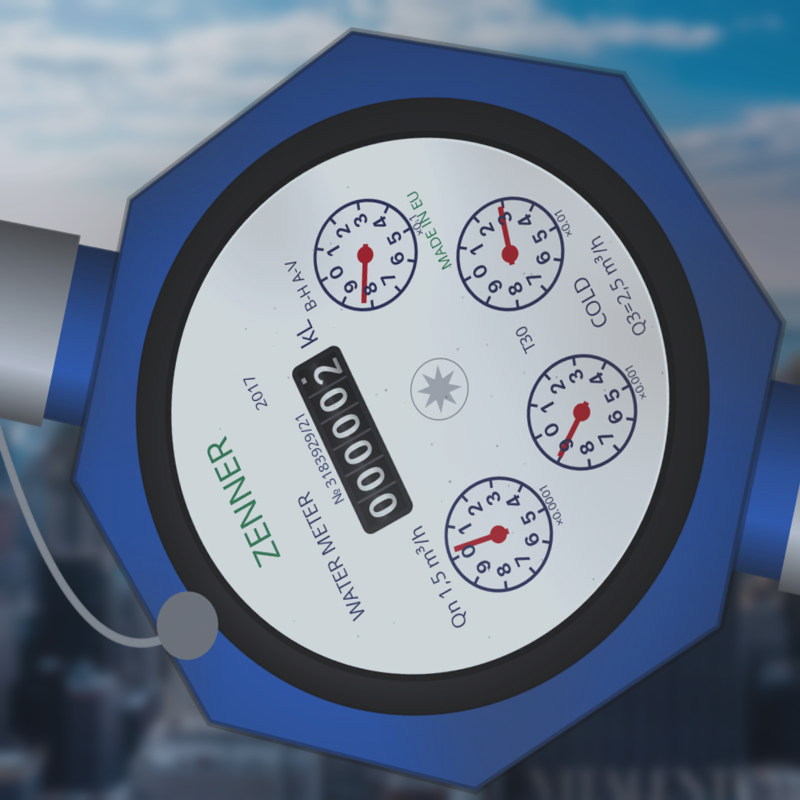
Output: 1.8290kL
